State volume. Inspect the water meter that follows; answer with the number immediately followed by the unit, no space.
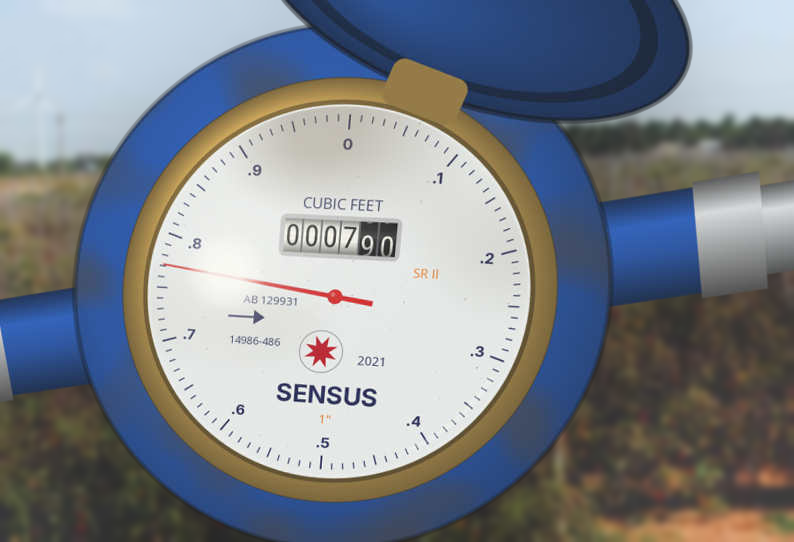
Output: 789.77ft³
